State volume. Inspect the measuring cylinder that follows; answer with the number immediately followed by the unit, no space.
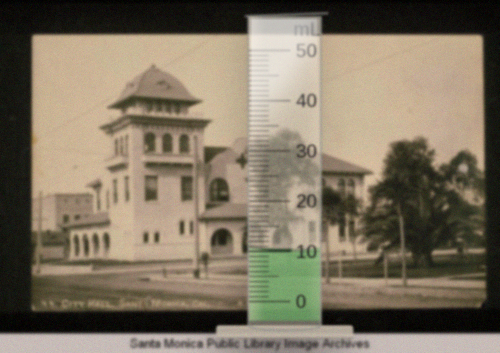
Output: 10mL
